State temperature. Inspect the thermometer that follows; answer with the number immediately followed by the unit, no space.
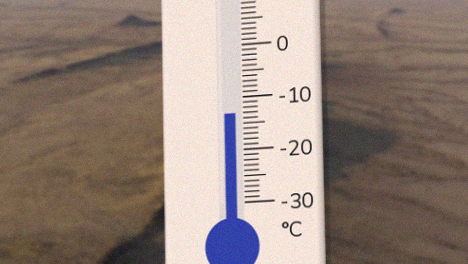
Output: -13°C
